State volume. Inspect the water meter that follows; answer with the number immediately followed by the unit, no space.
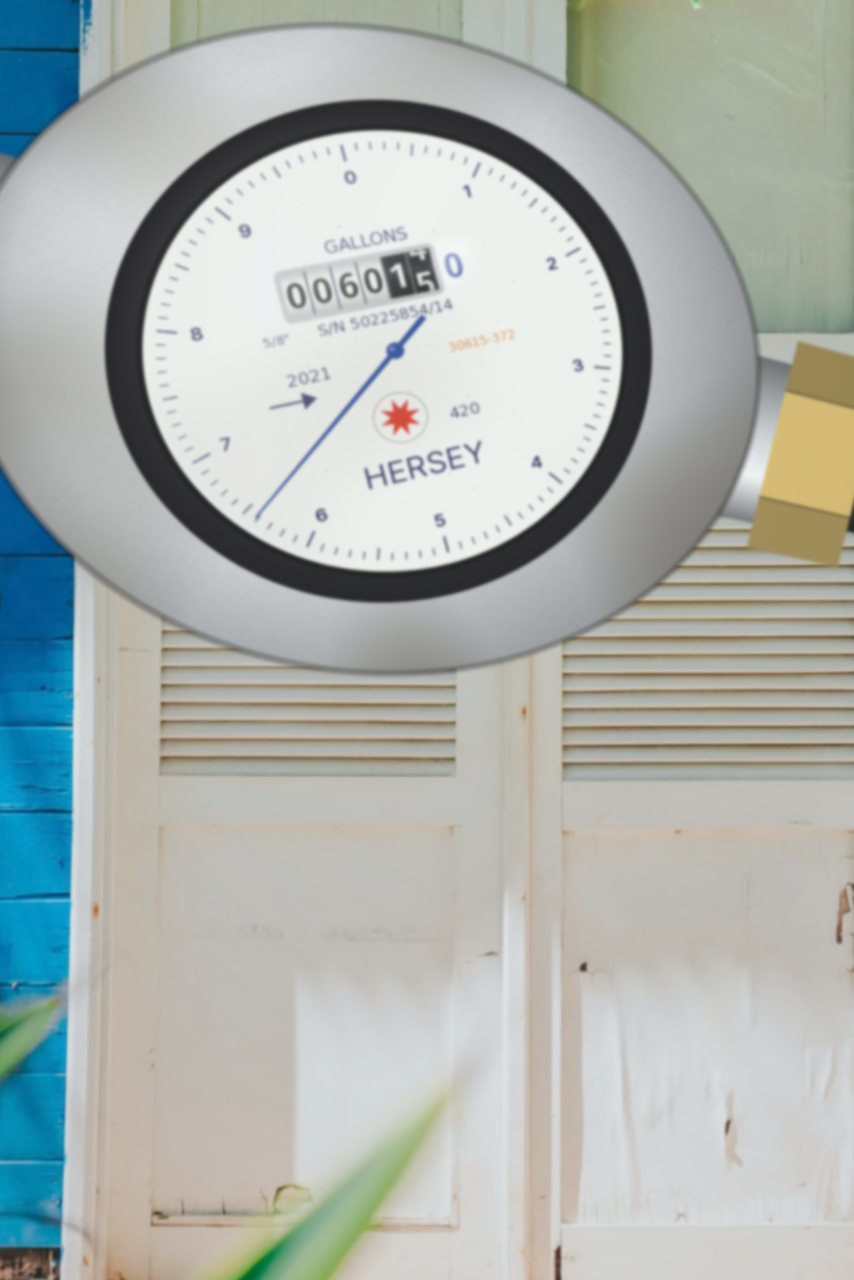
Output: 60146.4gal
